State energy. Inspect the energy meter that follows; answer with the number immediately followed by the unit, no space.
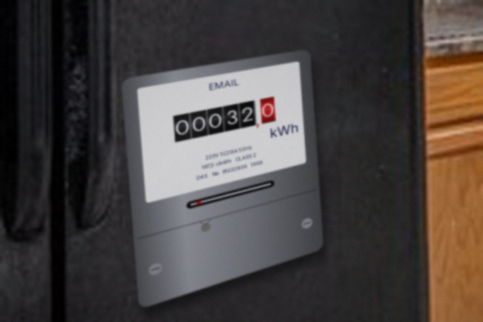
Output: 32.0kWh
